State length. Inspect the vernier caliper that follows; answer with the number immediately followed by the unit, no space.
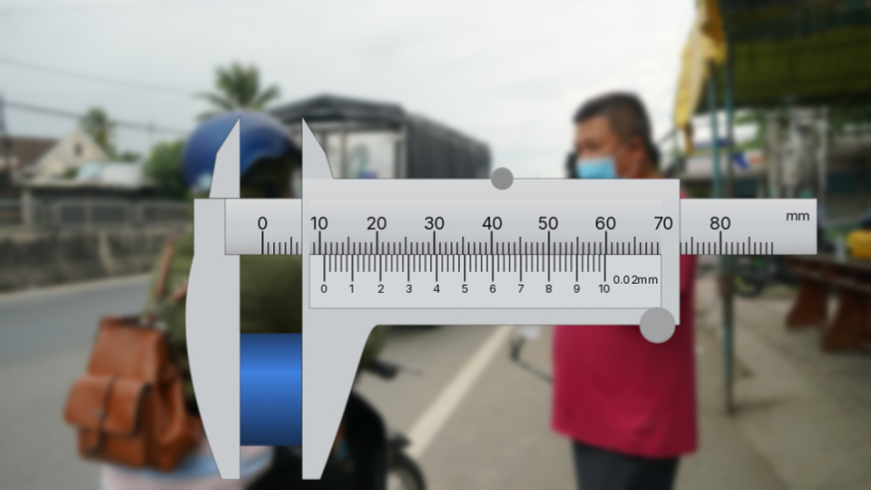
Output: 10.8mm
